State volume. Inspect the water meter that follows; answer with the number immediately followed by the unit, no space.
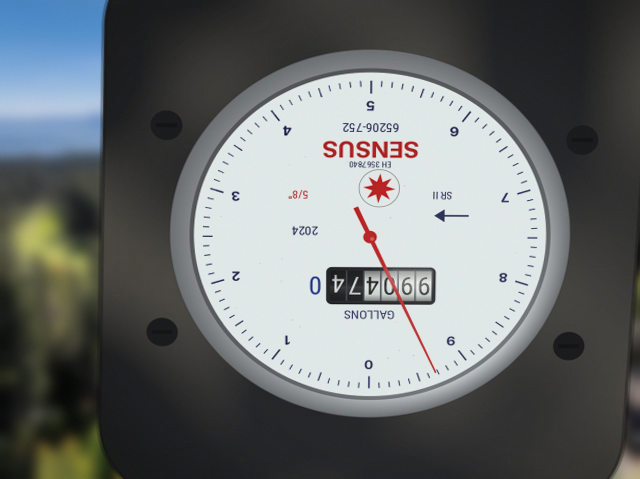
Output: 9904739.3gal
